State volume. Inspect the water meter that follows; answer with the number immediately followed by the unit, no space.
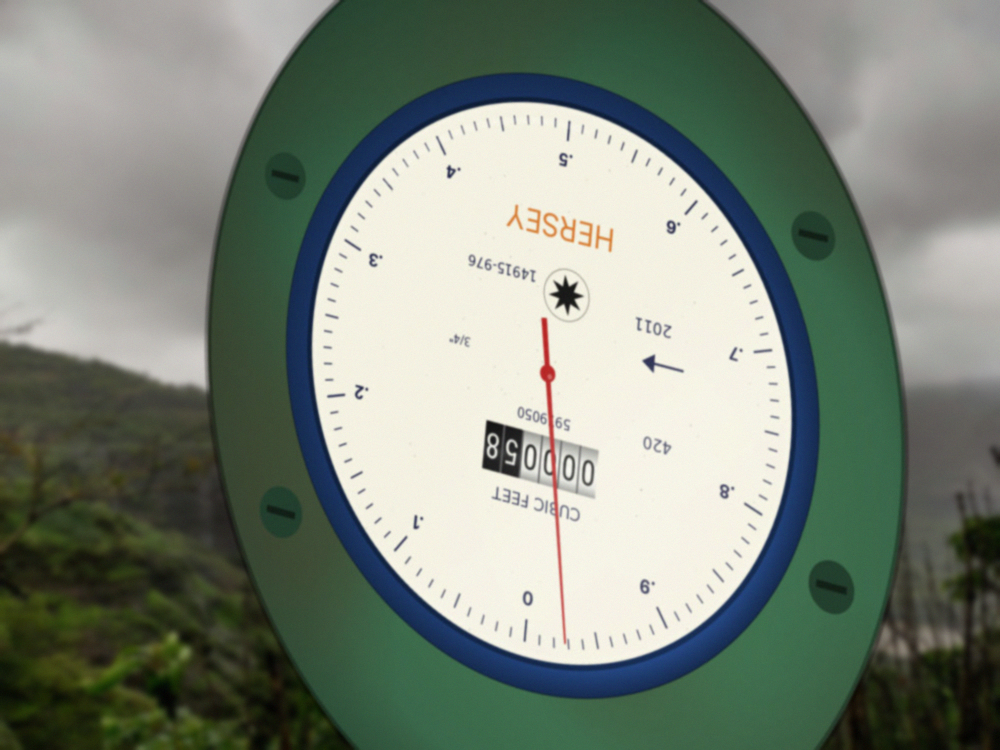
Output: 57.97ft³
